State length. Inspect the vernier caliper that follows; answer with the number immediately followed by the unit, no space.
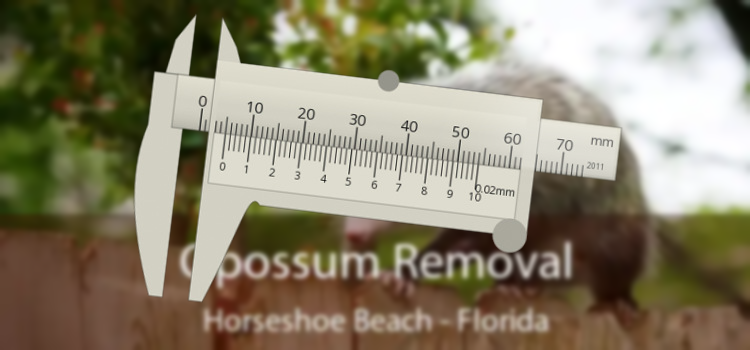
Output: 5.0mm
